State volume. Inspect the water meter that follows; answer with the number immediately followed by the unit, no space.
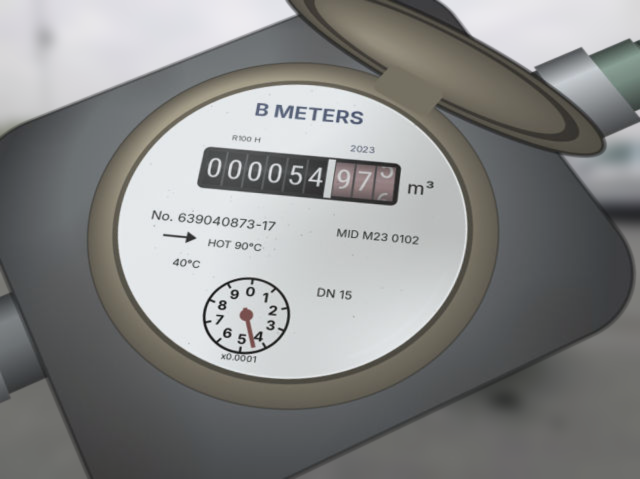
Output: 54.9754m³
